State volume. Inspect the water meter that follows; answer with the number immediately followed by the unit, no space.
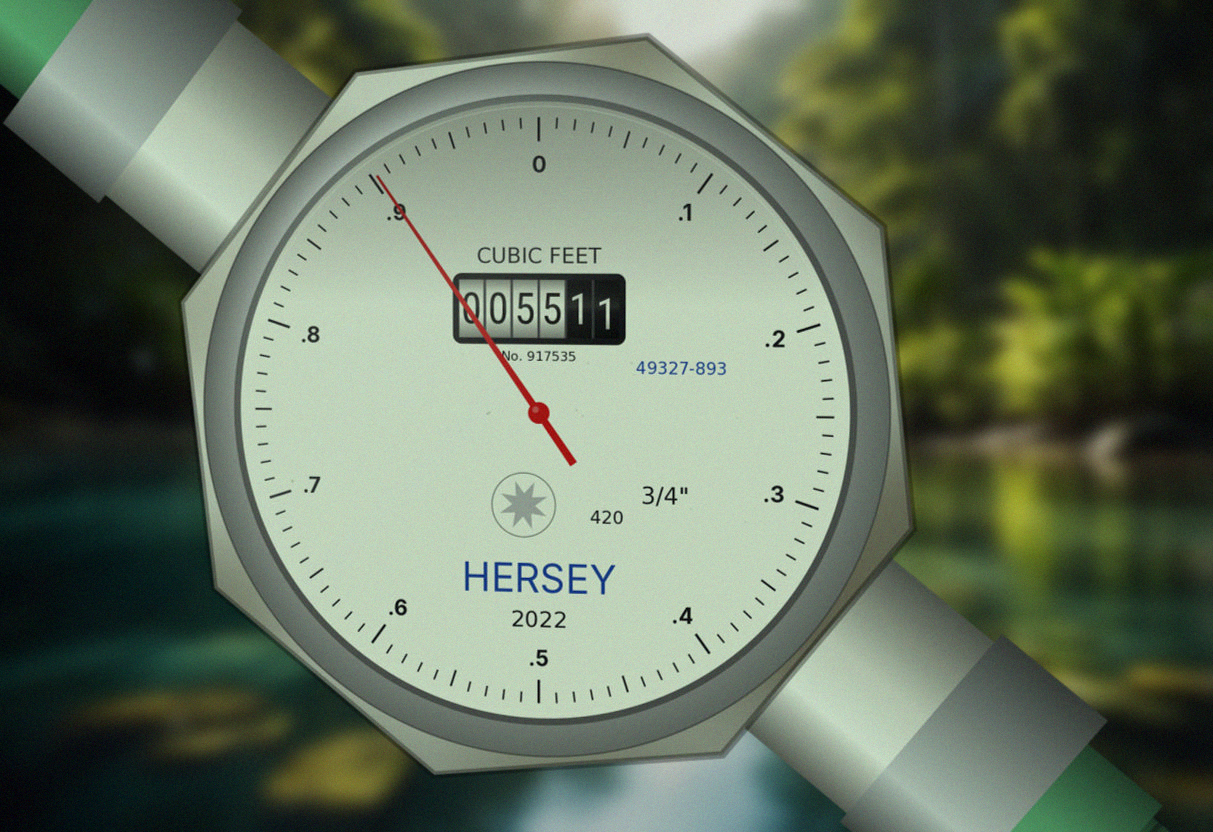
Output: 5510.90ft³
